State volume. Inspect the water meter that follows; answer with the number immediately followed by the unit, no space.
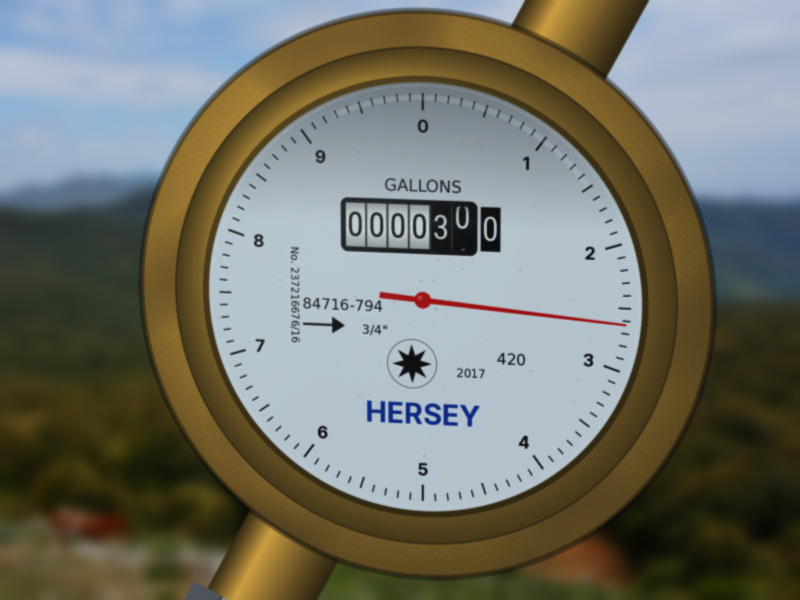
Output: 302.6gal
